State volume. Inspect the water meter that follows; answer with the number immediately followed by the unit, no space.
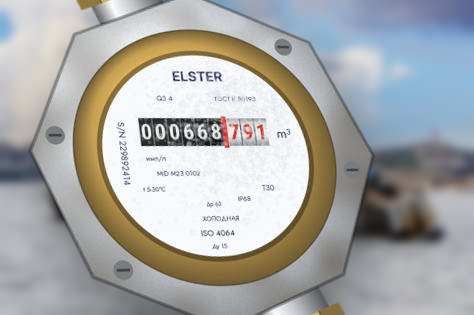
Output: 668.791m³
